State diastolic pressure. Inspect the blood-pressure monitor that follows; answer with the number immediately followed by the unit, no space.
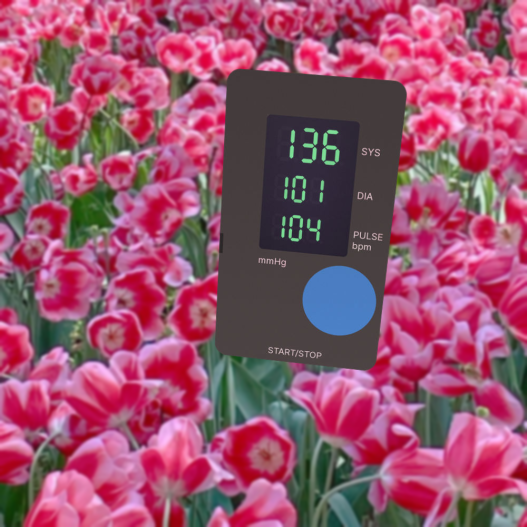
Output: 101mmHg
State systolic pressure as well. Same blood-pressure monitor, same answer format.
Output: 136mmHg
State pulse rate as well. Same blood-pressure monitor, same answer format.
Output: 104bpm
